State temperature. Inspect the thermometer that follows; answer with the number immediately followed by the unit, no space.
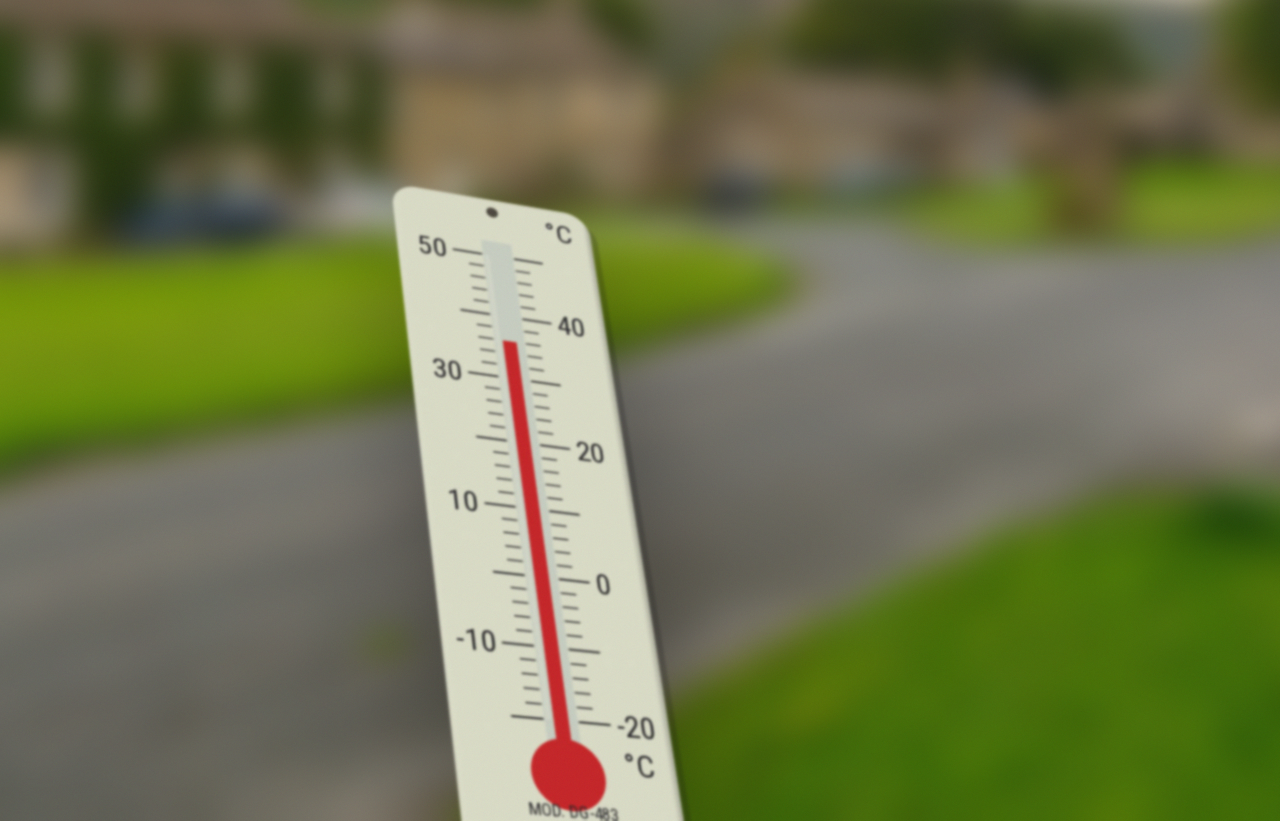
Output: 36°C
